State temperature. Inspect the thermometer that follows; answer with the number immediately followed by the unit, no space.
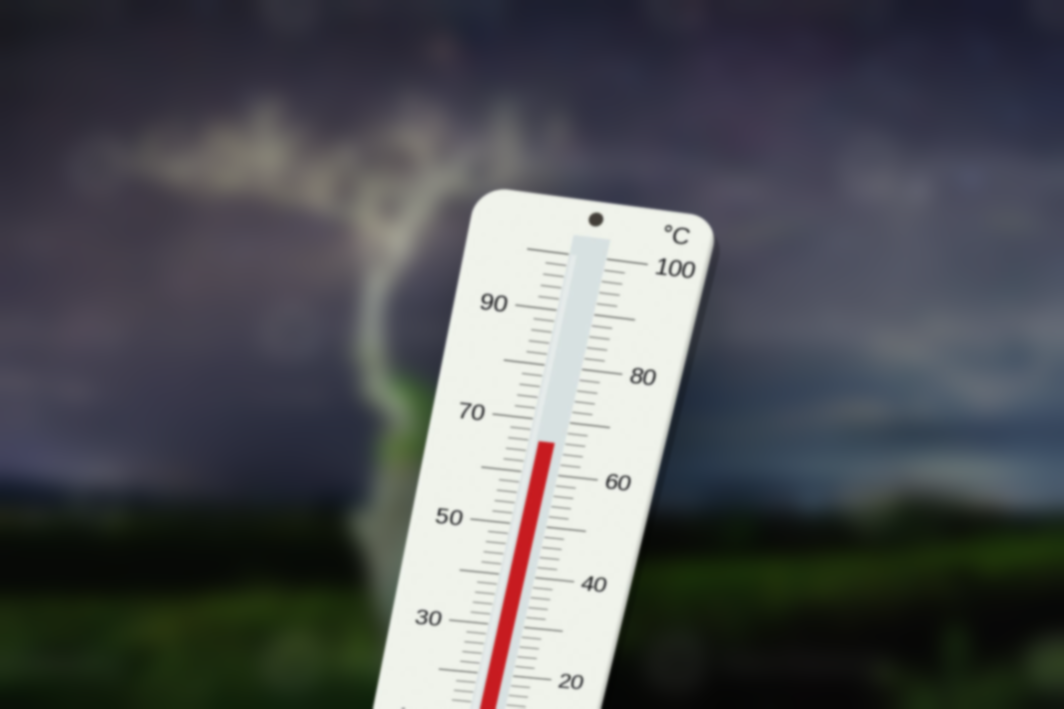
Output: 66°C
